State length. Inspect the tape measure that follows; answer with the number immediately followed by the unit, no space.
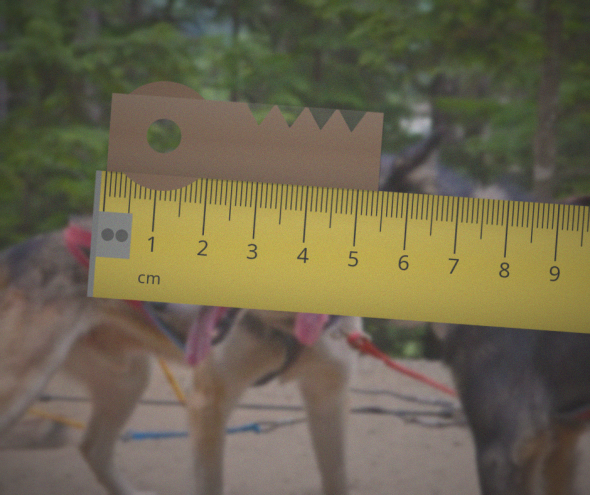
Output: 5.4cm
